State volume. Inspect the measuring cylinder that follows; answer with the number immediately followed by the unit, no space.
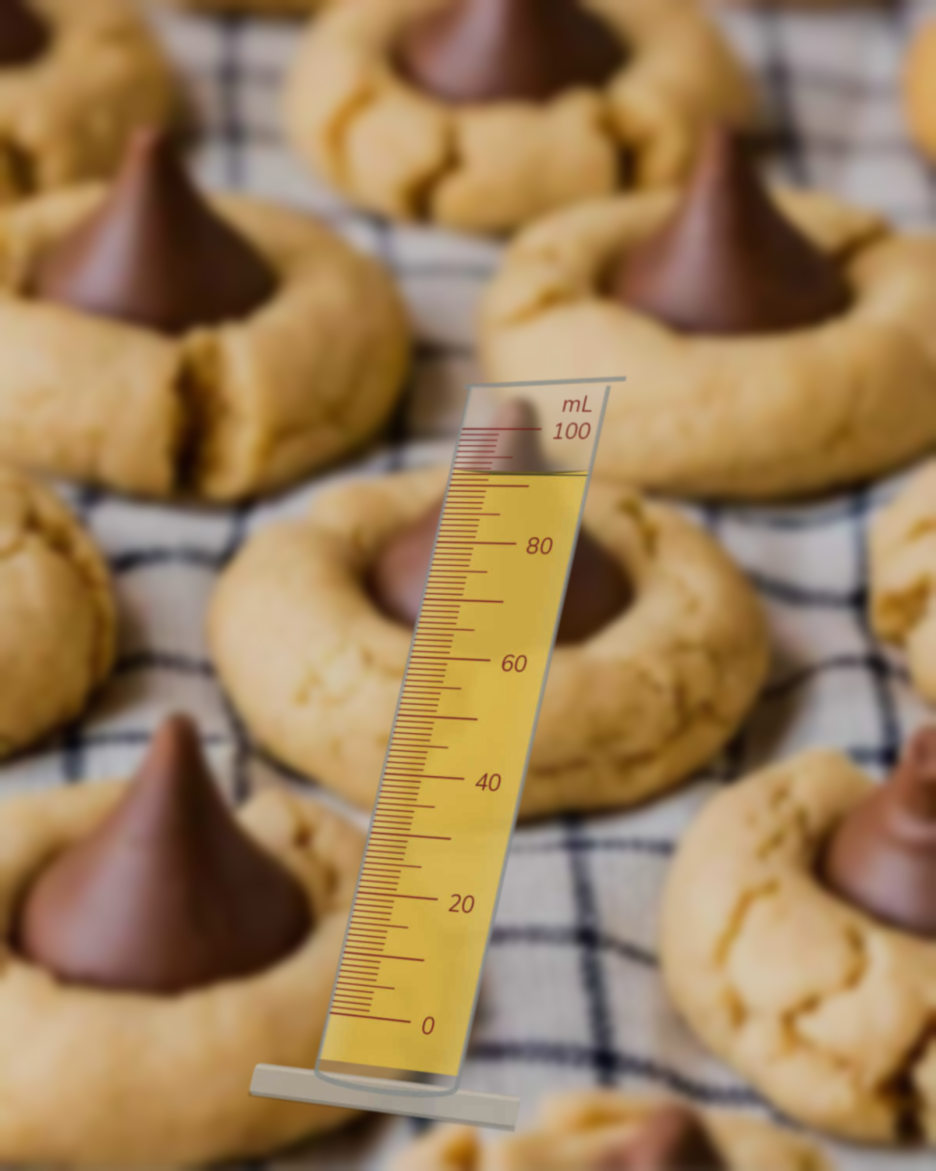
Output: 92mL
